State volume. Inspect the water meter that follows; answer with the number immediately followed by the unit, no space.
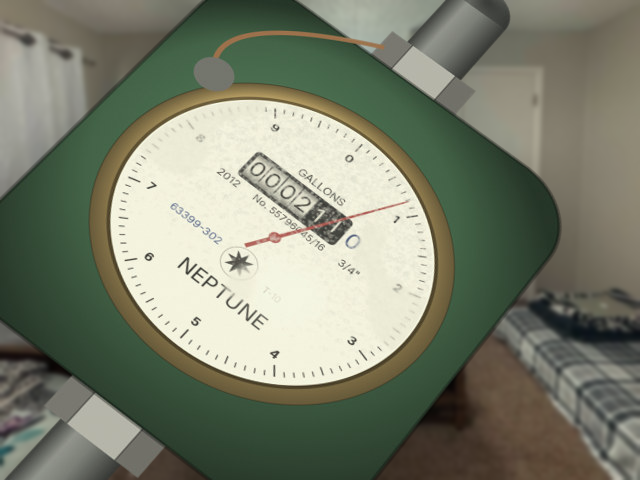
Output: 2110.8gal
